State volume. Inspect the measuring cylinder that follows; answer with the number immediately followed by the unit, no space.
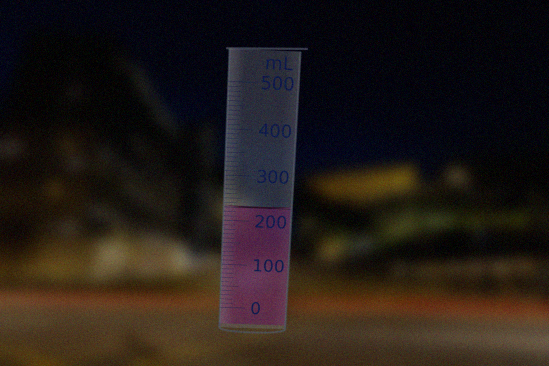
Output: 230mL
